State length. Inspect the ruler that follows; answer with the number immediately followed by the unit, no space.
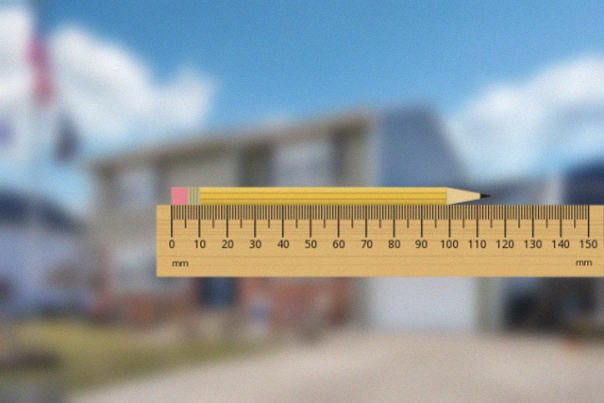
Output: 115mm
